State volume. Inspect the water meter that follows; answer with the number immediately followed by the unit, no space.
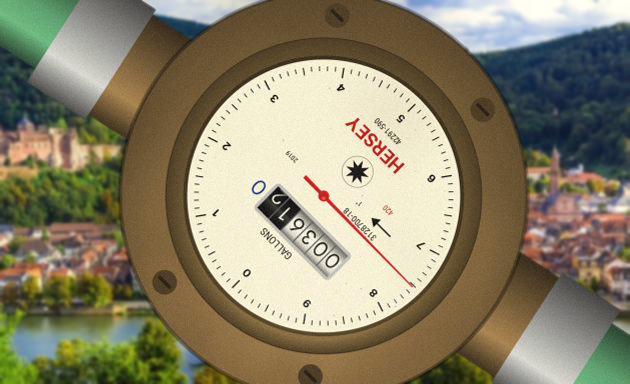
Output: 36117.5gal
